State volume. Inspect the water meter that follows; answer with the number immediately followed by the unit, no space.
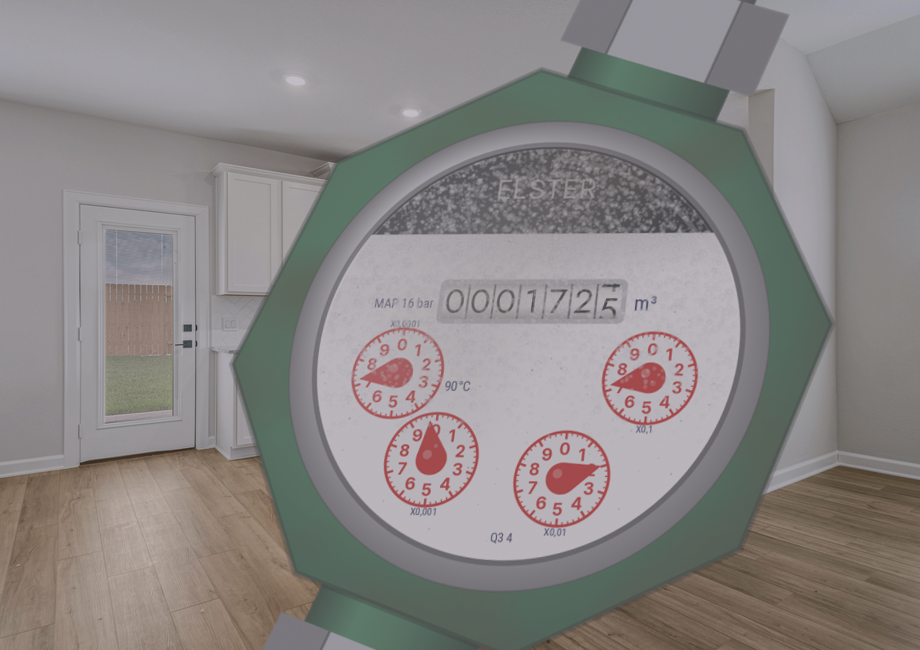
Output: 1724.7197m³
